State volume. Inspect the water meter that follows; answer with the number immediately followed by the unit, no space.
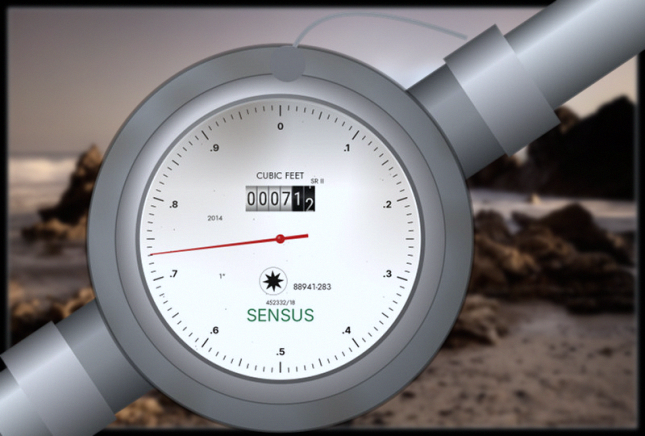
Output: 711.73ft³
